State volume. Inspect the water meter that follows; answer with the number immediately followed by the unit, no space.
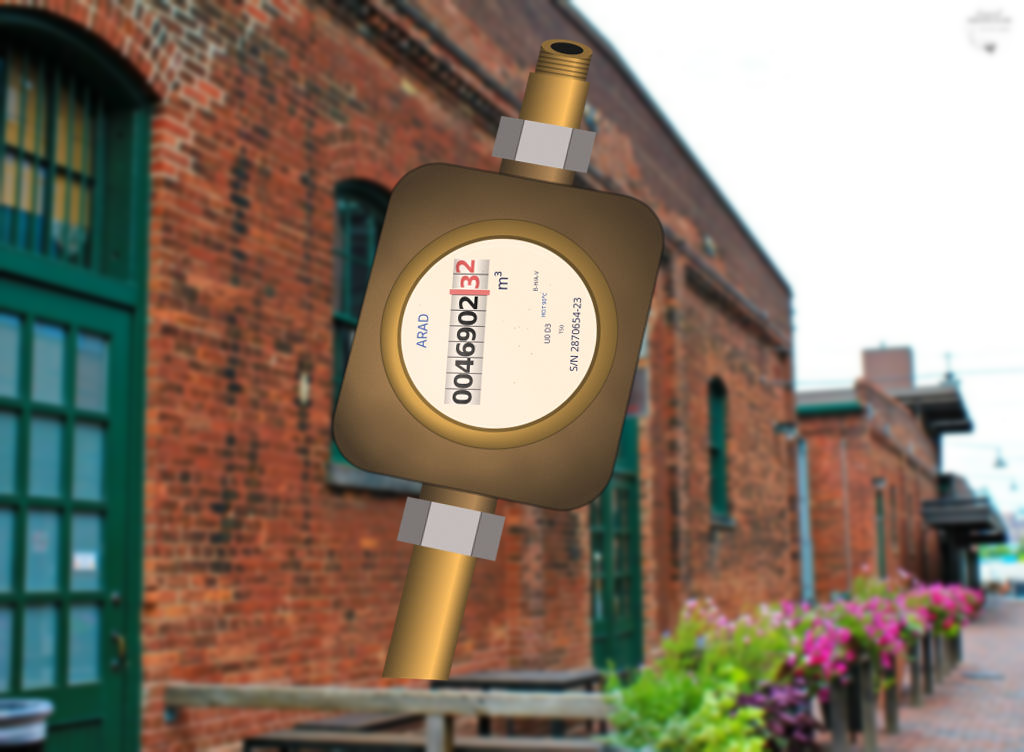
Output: 46902.32m³
